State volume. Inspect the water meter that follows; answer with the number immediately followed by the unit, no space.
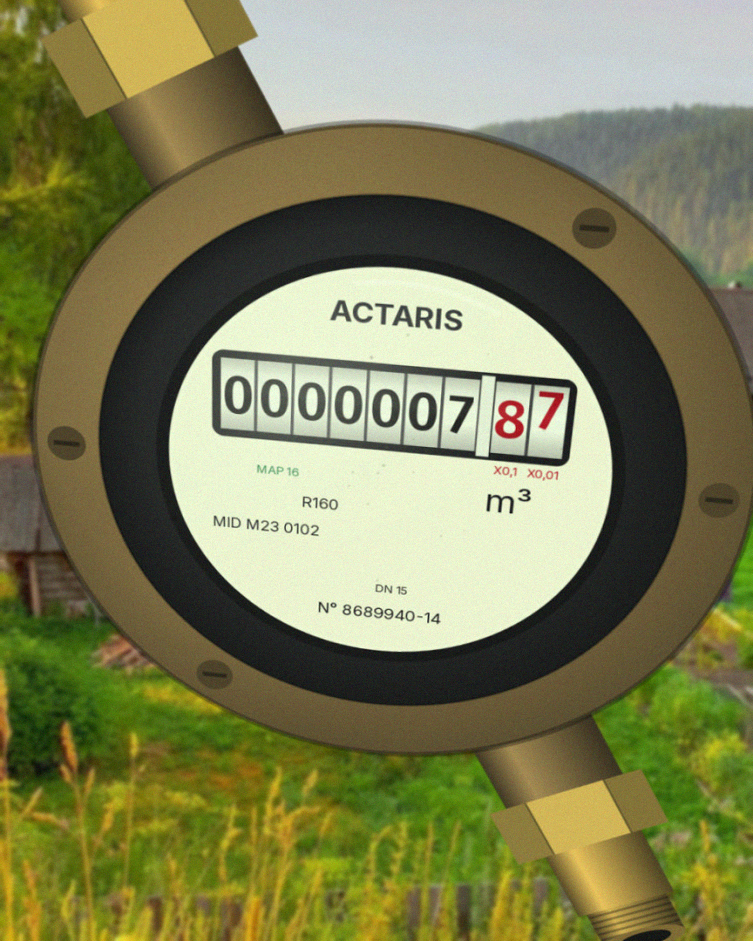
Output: 7.87m³
